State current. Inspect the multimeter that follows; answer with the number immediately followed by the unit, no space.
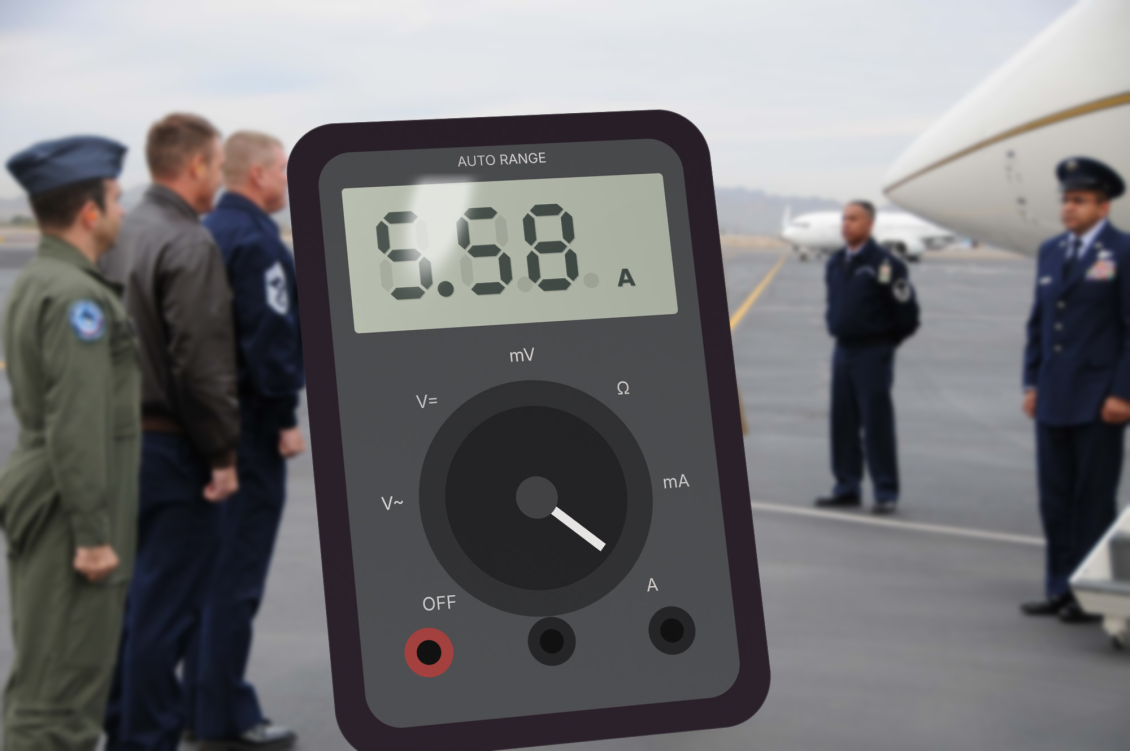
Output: 5.58A
